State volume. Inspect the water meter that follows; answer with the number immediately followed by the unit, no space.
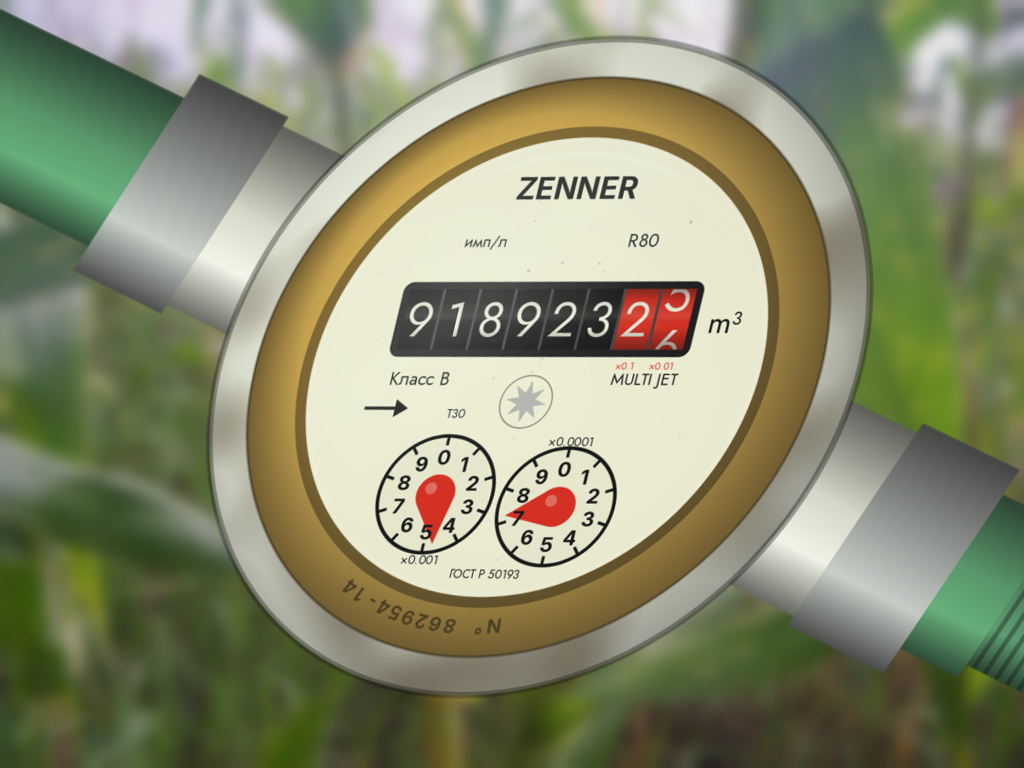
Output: 918923.2547m³
